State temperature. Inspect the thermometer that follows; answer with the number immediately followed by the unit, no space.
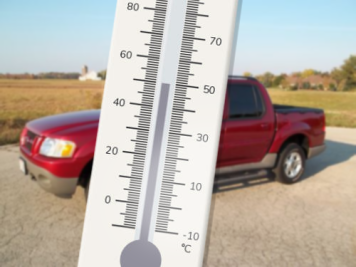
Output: 50°C
